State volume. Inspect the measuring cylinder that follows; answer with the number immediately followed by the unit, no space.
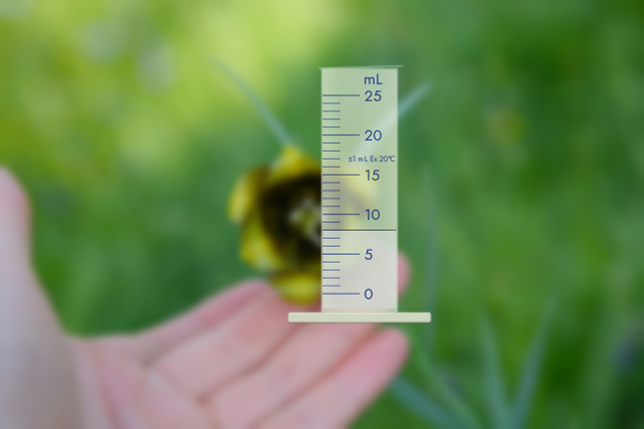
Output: 8mL
